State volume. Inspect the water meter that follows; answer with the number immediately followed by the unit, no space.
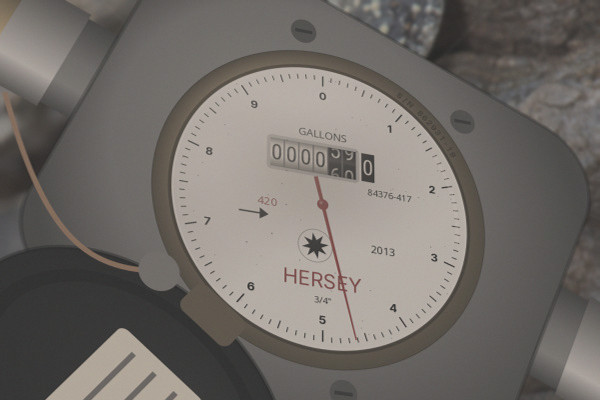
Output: 594.6gal
